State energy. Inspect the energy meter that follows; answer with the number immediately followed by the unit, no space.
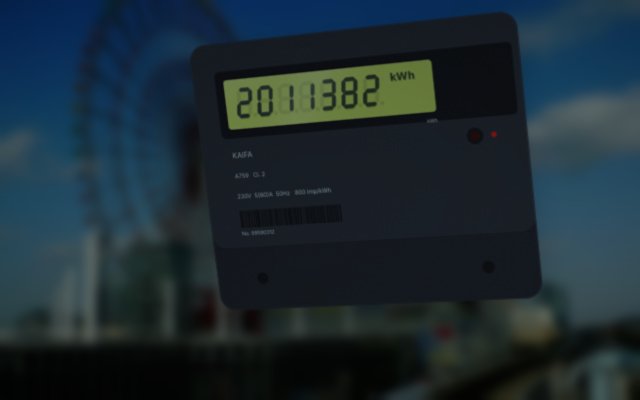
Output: 2011382kWh
